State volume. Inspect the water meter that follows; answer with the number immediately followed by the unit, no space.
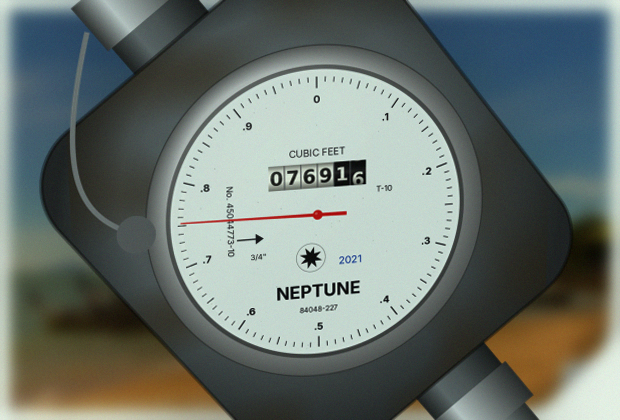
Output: 76915.75ft³
